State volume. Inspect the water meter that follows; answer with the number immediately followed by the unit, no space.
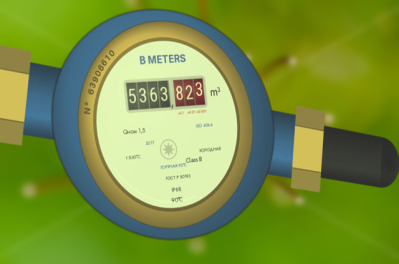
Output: 5363.823m³
